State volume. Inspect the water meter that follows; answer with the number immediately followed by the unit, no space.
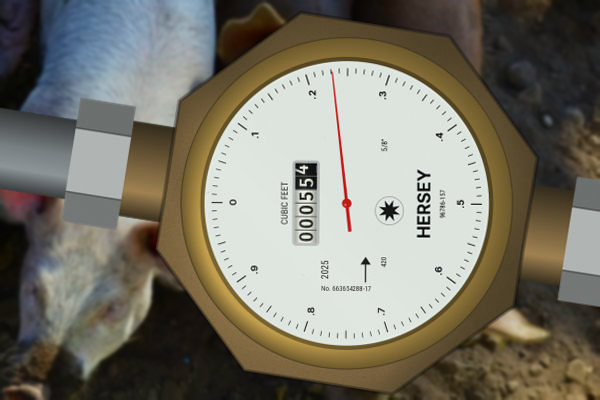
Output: 554.23ft³
